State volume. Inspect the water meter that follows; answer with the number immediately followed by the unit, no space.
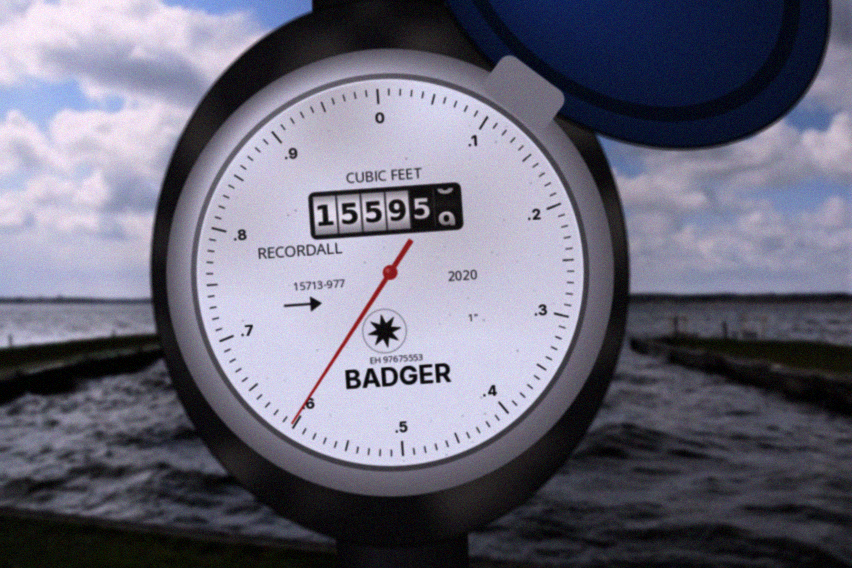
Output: 155958.60ft³
